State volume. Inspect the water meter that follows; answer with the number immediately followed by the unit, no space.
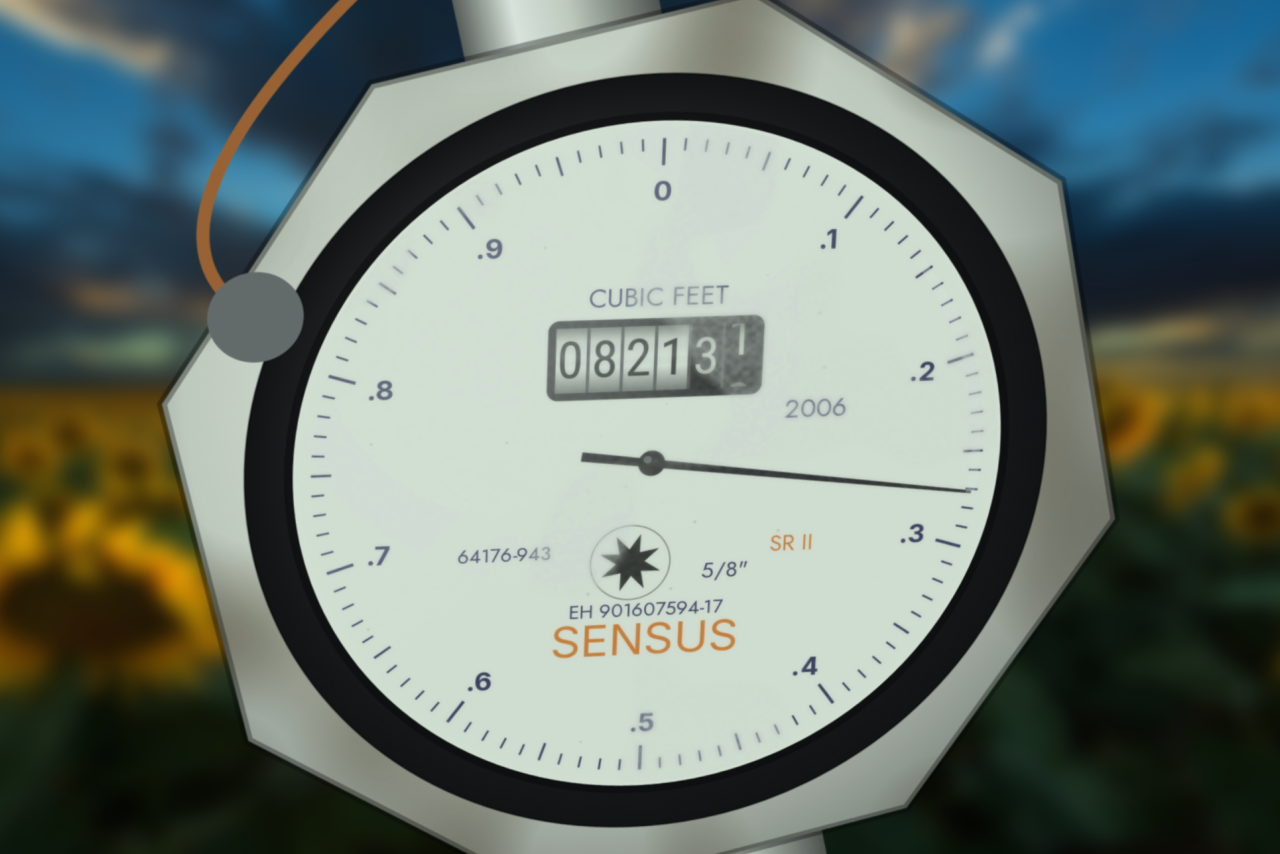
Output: 82131.27ft³
